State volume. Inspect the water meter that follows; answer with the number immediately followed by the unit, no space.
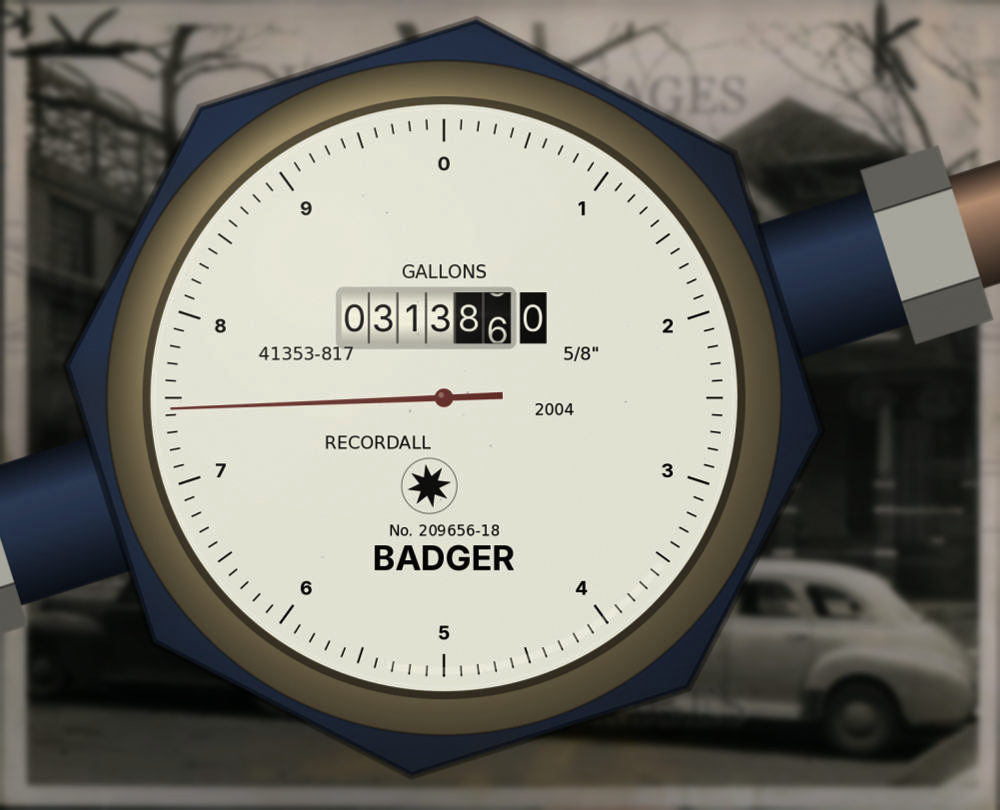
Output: 313857.4gal
